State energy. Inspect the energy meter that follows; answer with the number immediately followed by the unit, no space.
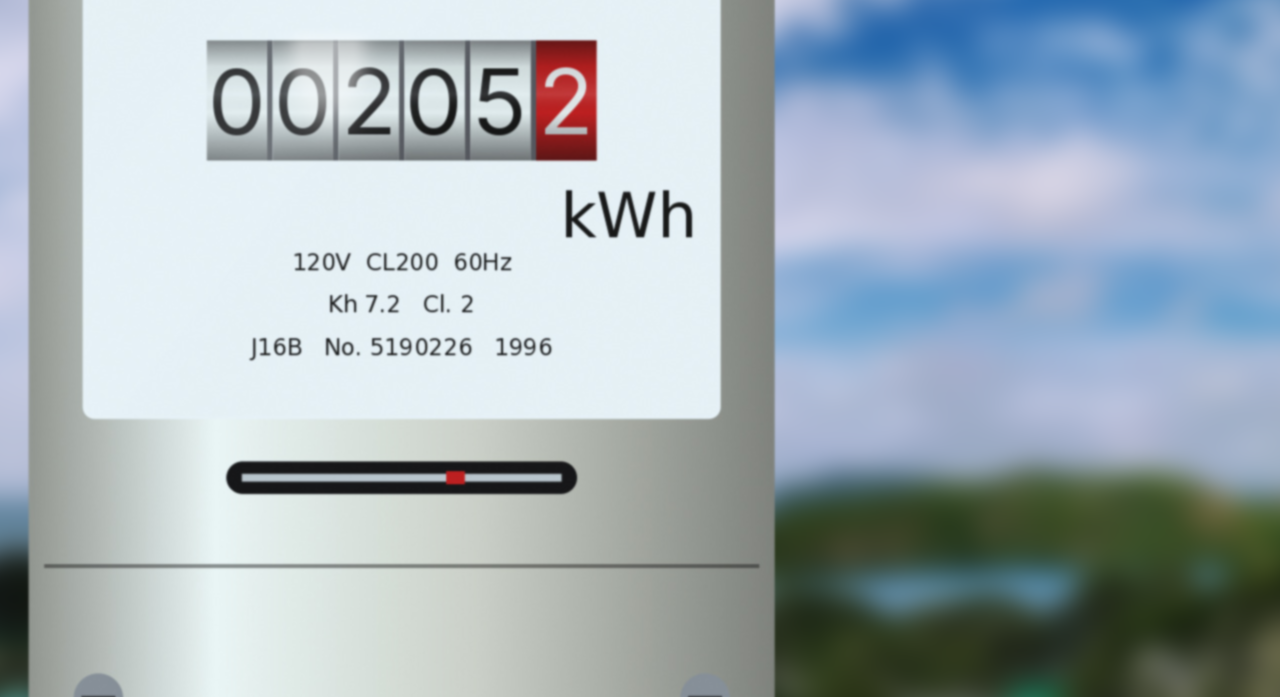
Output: 205.2kWh
